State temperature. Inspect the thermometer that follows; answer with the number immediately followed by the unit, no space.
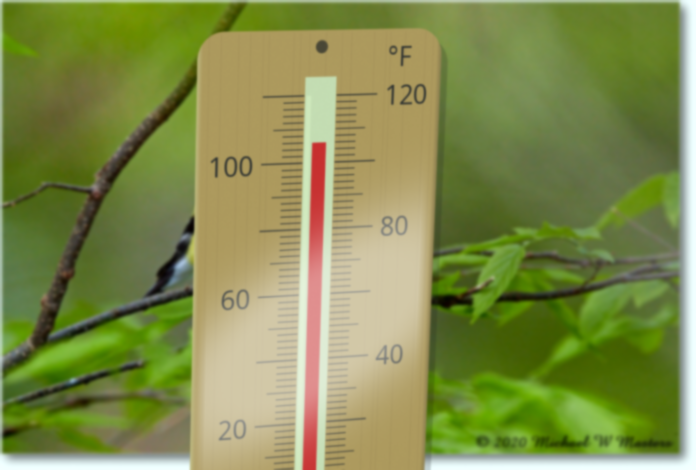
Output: 106°F
